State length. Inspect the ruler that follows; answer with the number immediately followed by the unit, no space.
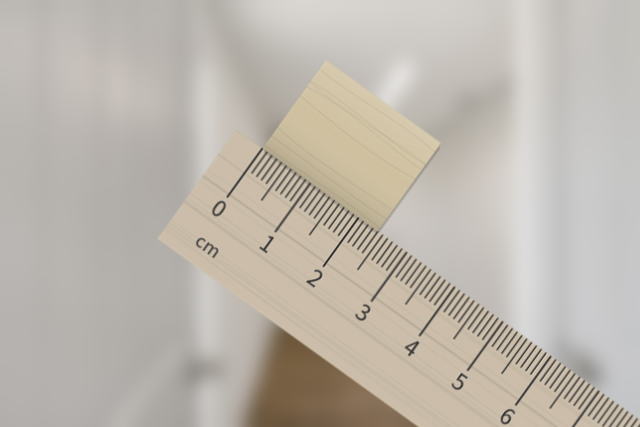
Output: 2.4cm
